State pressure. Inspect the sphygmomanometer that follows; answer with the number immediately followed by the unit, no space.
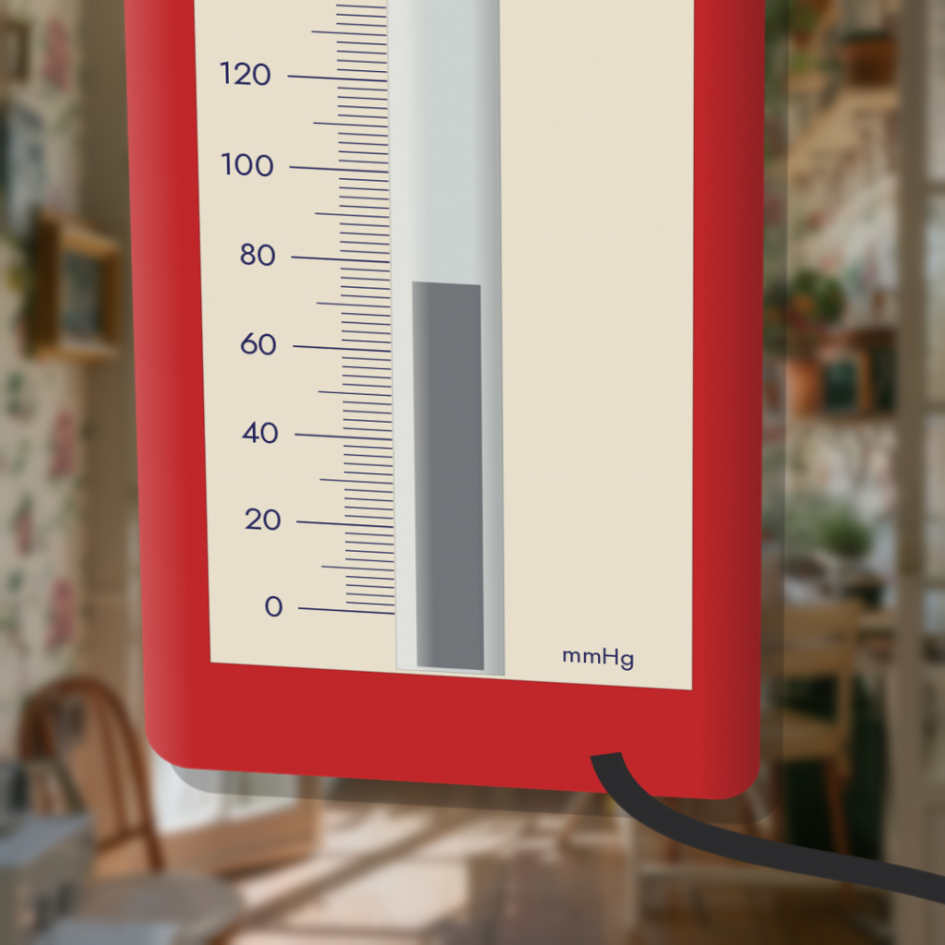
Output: 76mmHg
